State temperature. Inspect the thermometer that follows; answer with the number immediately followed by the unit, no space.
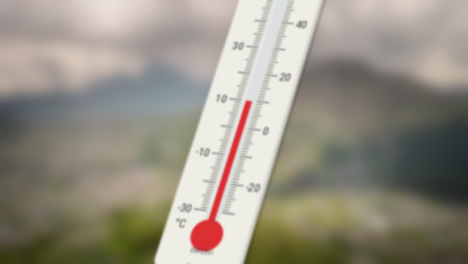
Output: 10°C
